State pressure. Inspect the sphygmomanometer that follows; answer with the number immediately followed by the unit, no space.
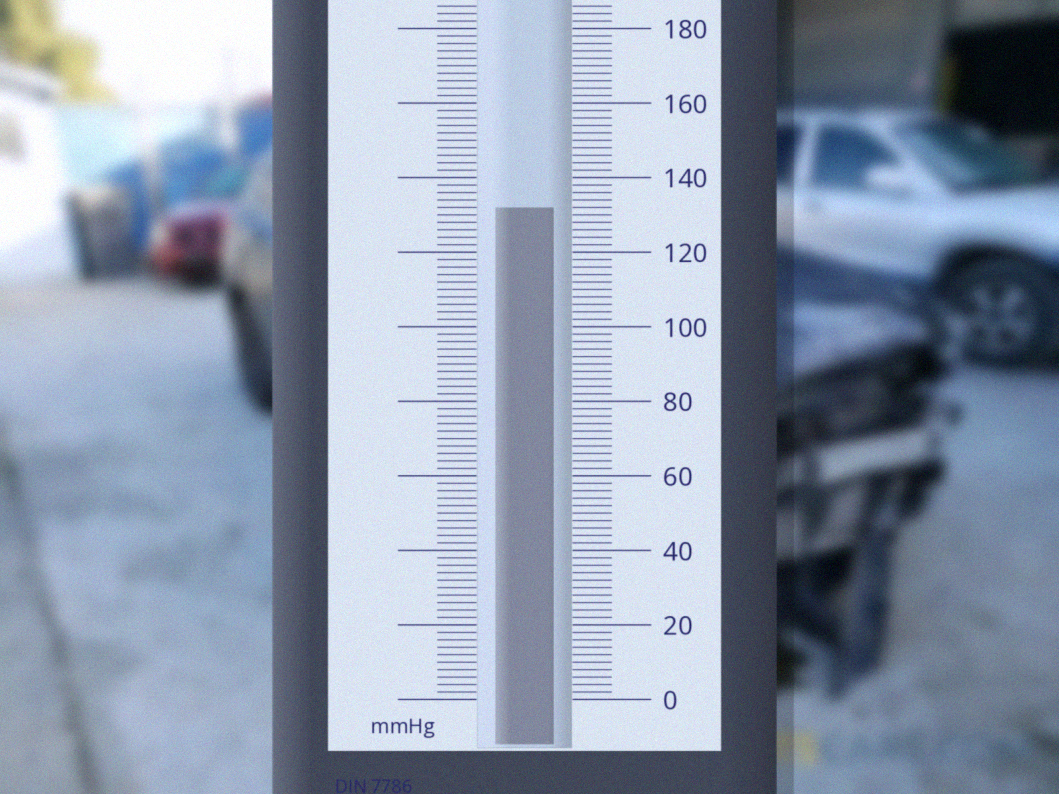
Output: 132mmHg
